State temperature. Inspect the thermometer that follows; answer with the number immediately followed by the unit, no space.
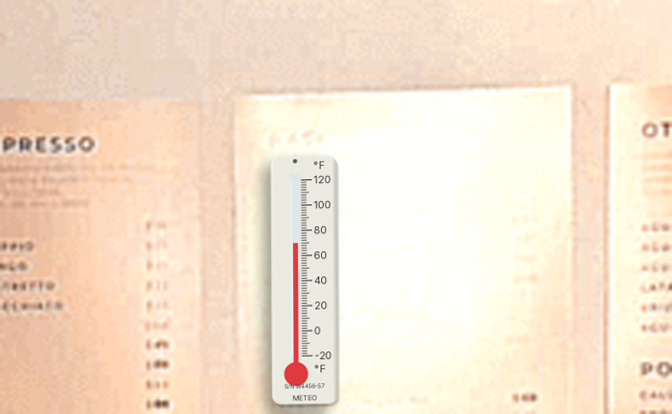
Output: 70°F
